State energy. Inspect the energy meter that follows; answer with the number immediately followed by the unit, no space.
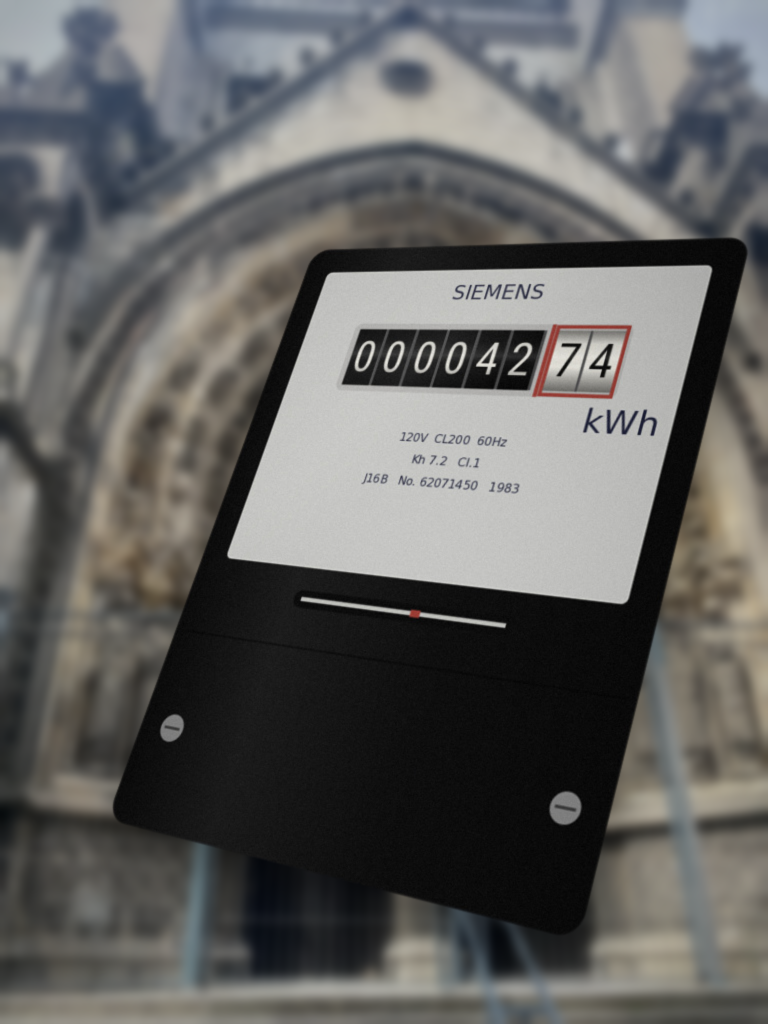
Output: 42.74kWh
